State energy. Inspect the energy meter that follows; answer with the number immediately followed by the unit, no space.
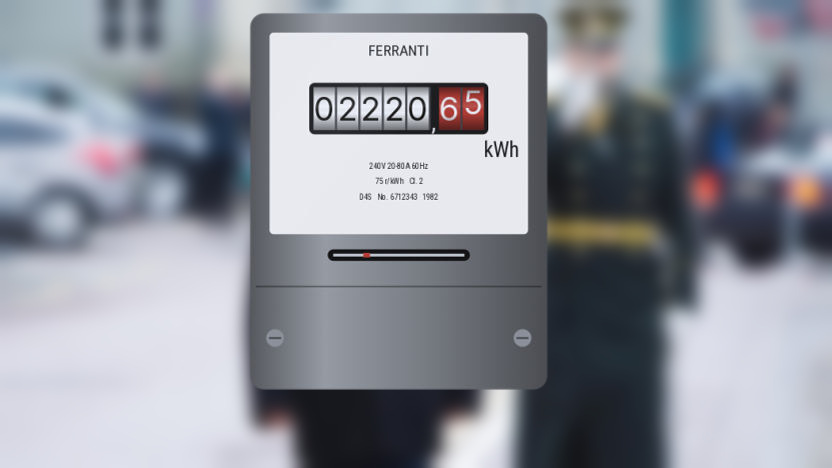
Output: 2220.65kWh
